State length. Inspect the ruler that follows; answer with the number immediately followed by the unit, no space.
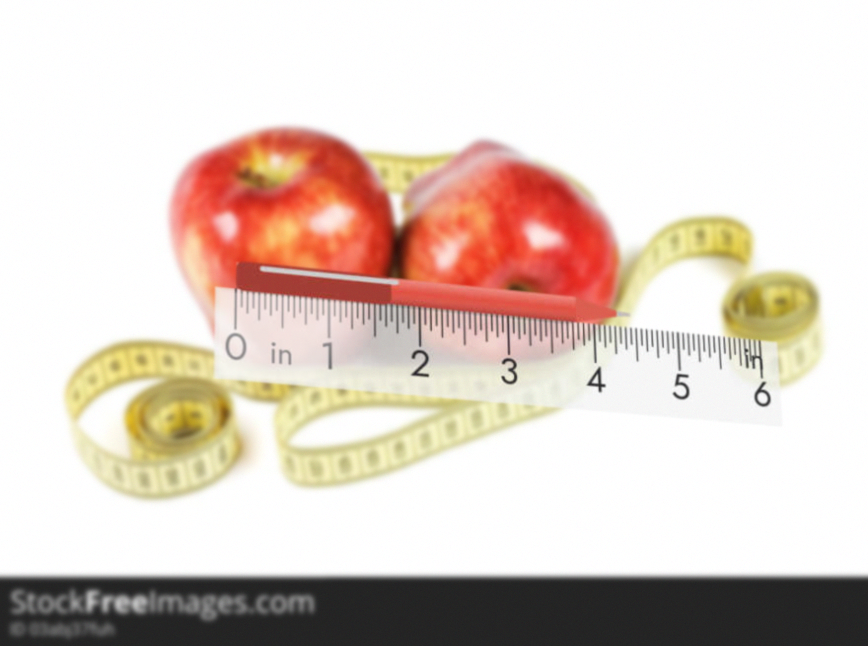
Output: 4.4375in
